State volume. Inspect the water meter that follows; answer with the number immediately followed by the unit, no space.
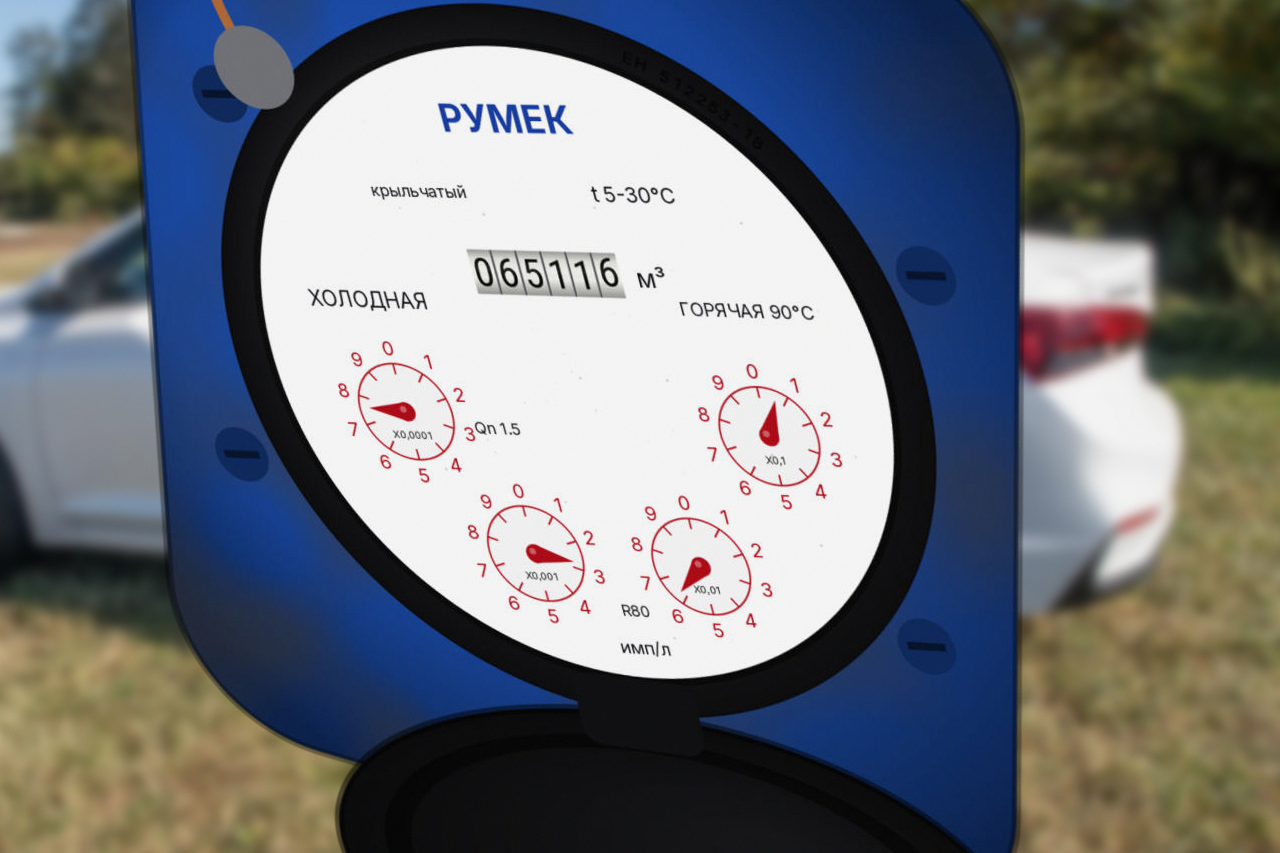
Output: 65116.0627m³
